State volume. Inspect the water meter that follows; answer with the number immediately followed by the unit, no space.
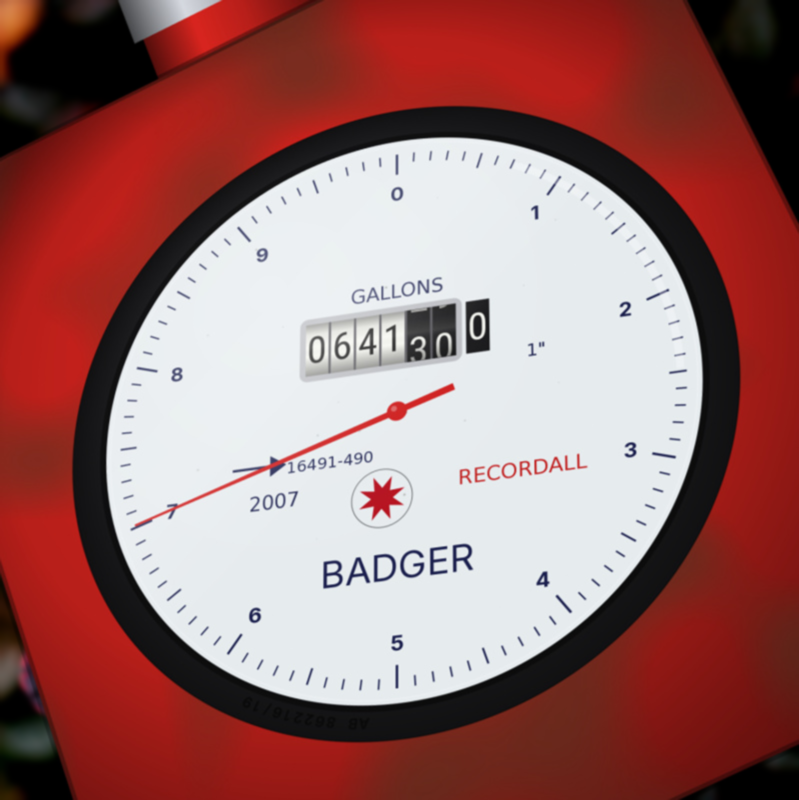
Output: 641297.0gal
